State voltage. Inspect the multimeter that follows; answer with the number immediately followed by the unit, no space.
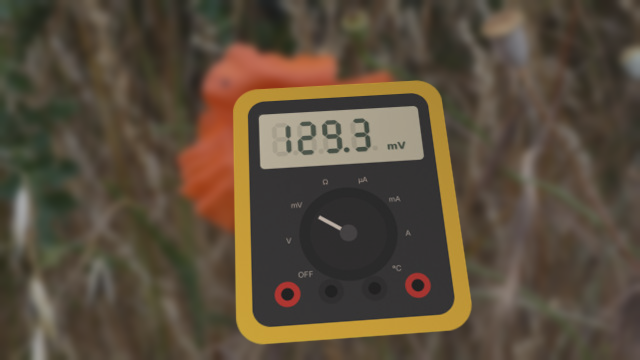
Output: 129.3mV
